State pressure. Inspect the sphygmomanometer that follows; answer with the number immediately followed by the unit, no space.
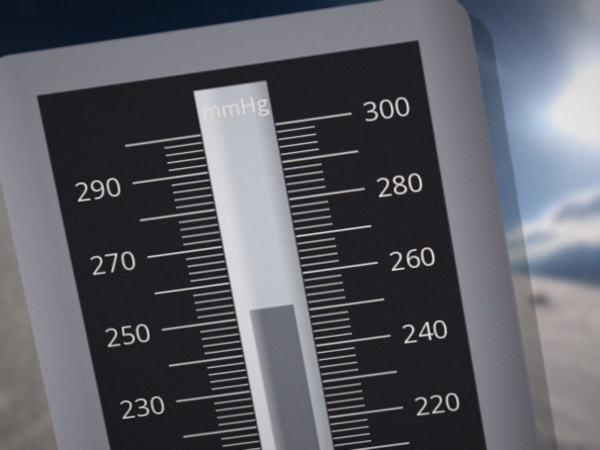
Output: 252mmHg
